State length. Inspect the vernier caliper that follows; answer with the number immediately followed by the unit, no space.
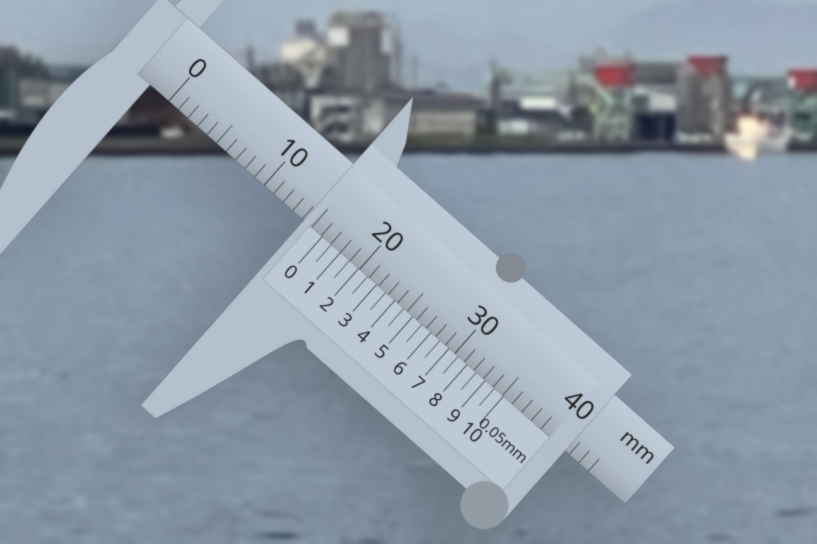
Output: 16.1mm
